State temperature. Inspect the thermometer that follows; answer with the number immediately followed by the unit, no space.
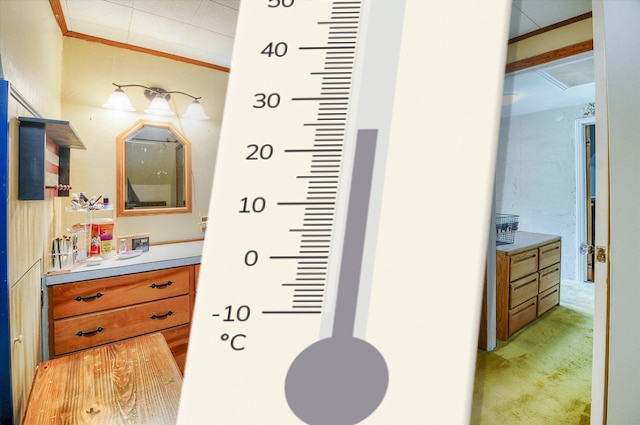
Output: 24°C
